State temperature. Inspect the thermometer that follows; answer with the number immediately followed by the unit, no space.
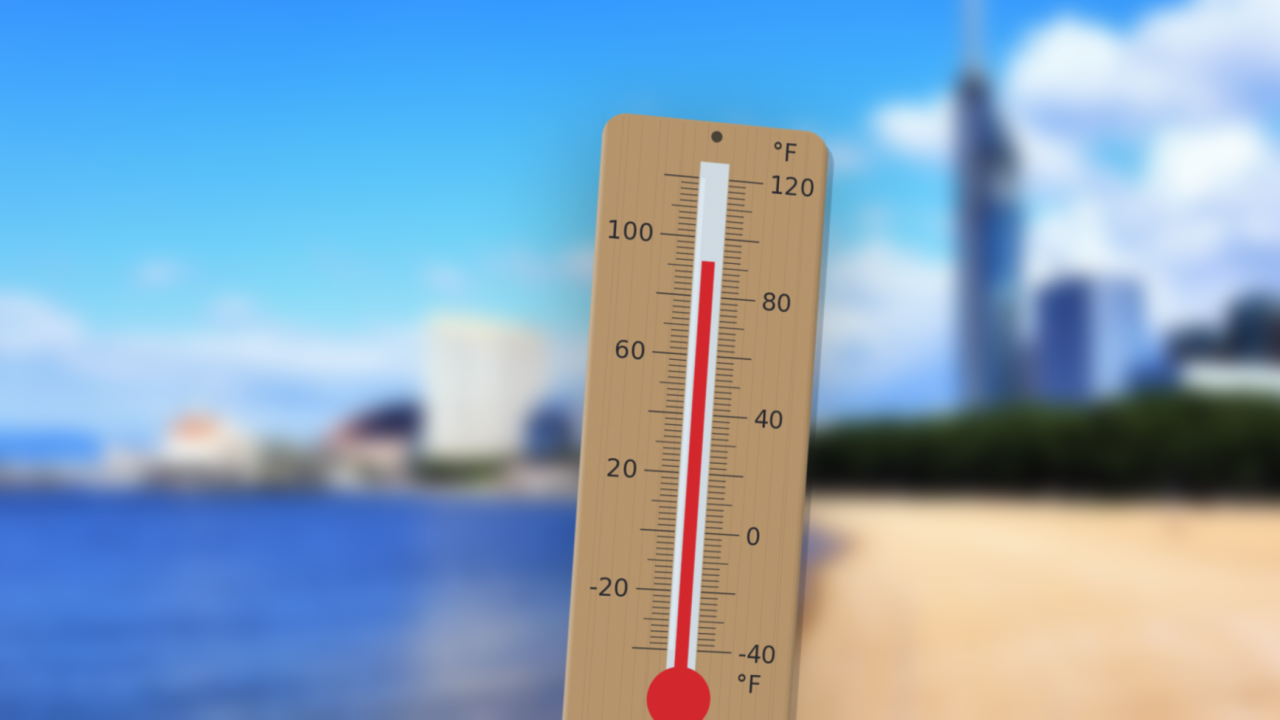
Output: 92°F
